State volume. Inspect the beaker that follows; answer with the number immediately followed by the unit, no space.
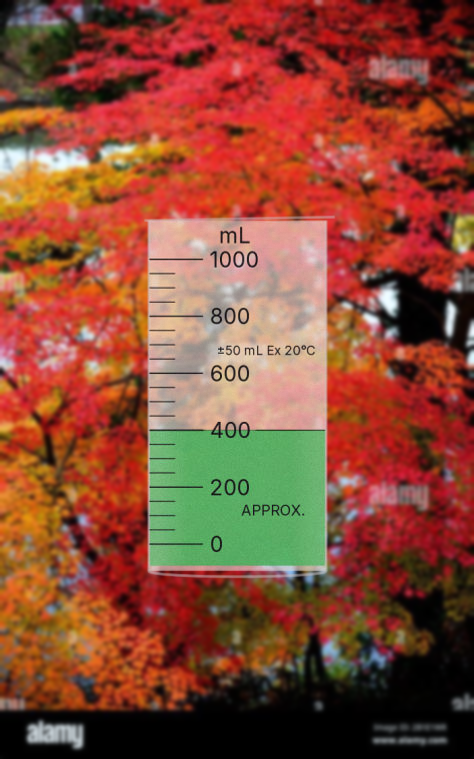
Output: 400mL
